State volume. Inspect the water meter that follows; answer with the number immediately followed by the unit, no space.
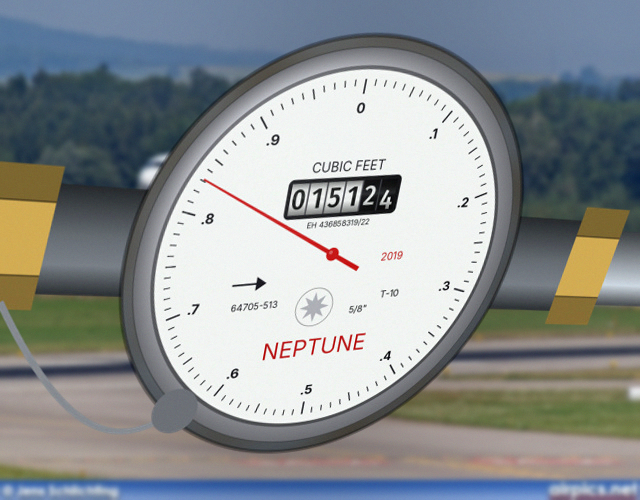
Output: 15123.83ft³
